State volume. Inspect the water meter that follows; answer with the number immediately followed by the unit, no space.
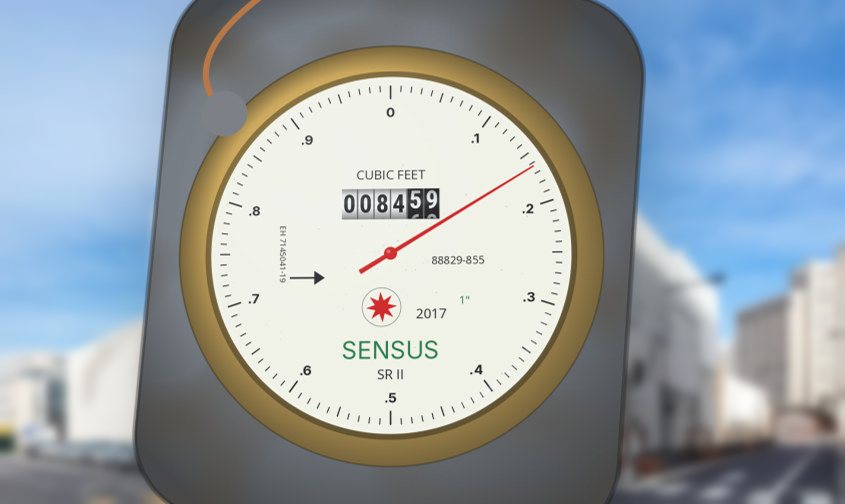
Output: 8459.16ft³
